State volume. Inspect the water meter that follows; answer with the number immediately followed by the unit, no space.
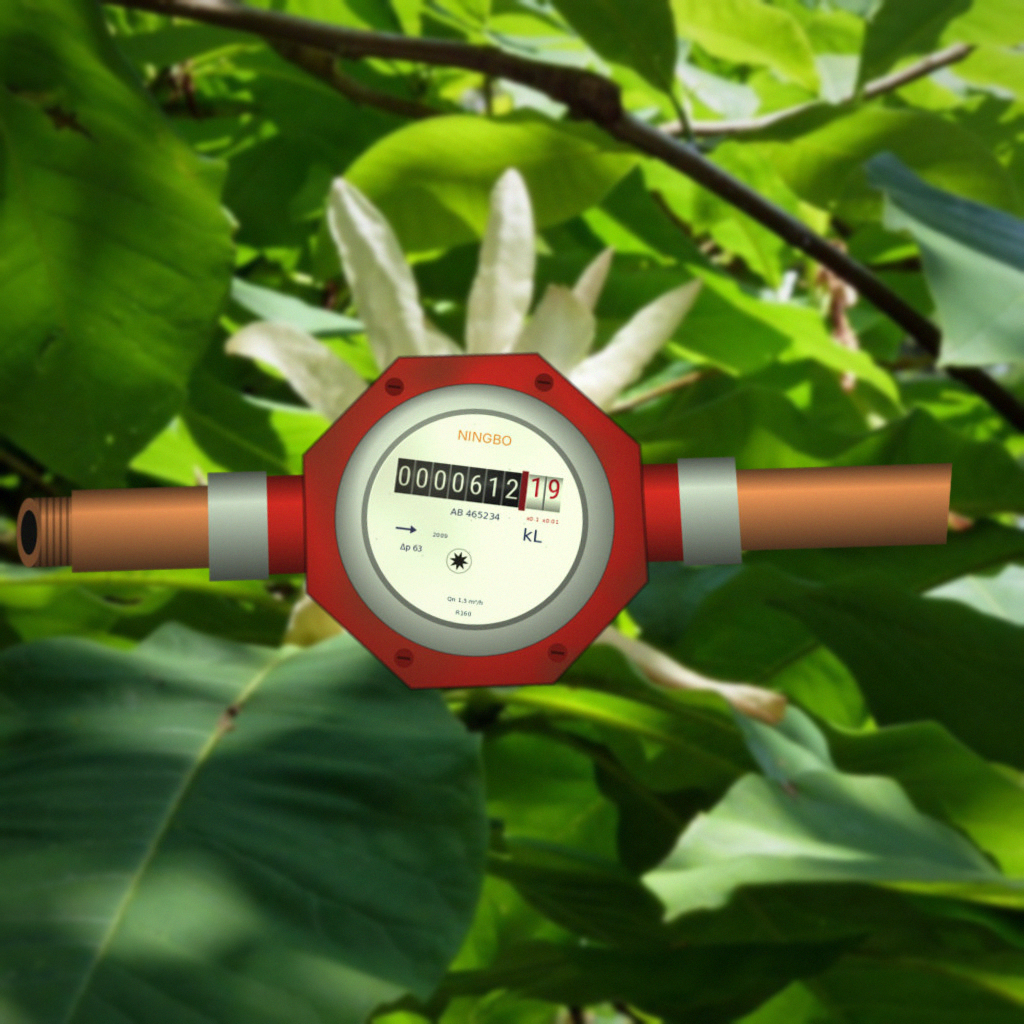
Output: 612.19kL
